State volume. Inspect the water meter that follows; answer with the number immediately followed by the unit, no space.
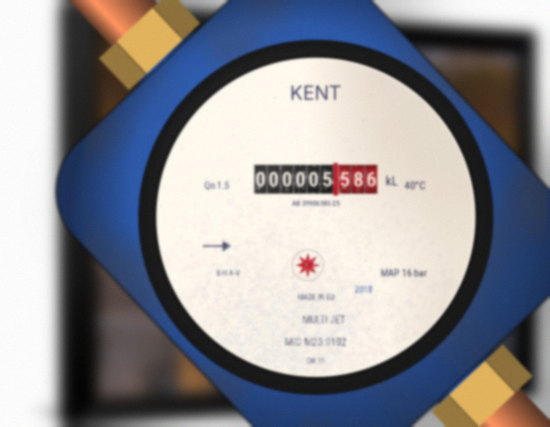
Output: 5.586kL
